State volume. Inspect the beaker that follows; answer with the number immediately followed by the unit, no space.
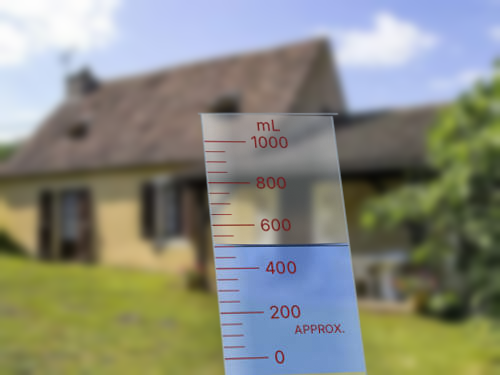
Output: 500mL
